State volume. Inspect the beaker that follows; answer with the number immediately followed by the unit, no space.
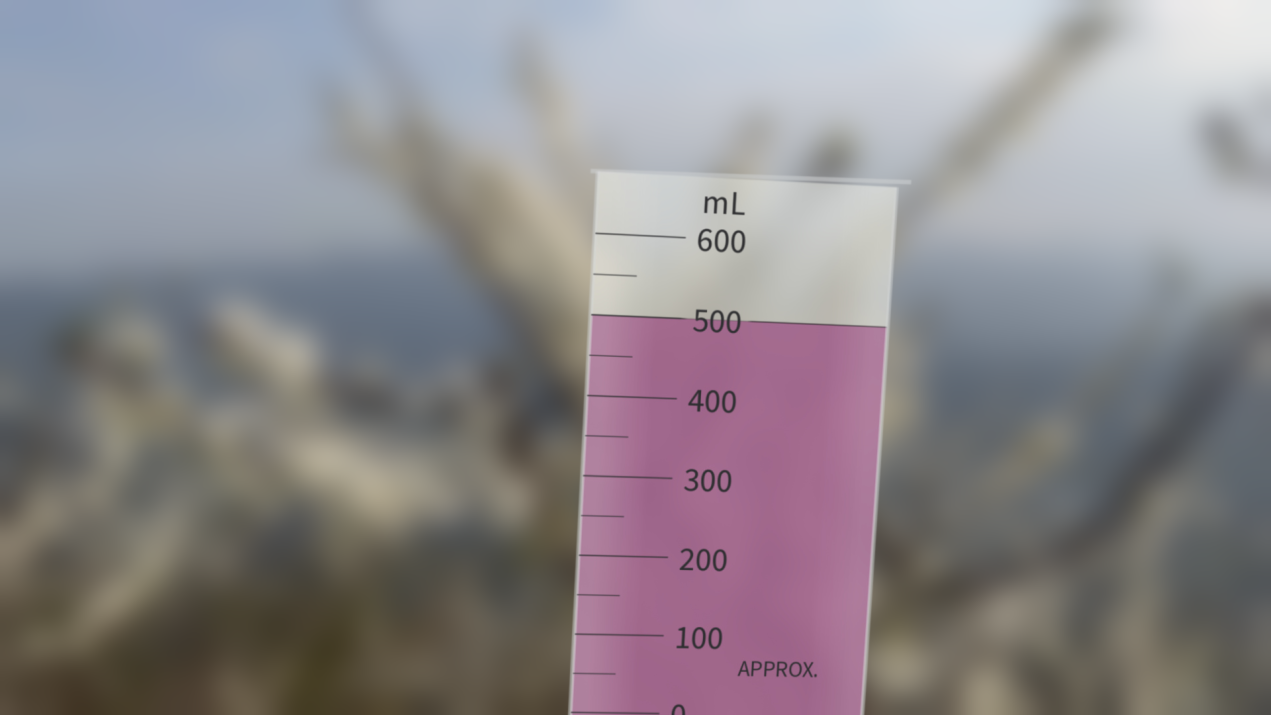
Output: 500mL
